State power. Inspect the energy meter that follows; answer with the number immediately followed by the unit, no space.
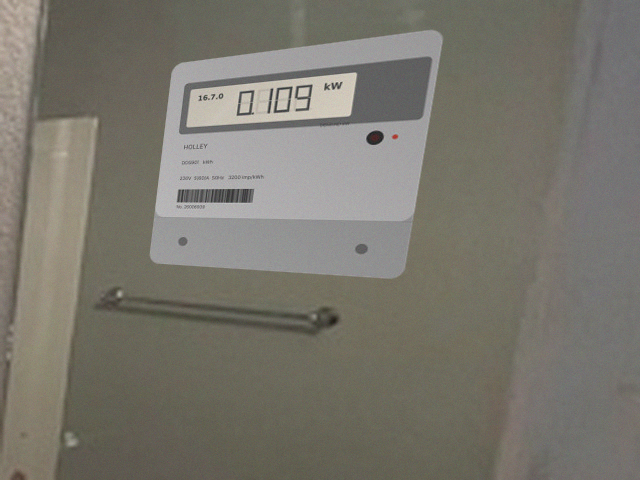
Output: 0.109kW
